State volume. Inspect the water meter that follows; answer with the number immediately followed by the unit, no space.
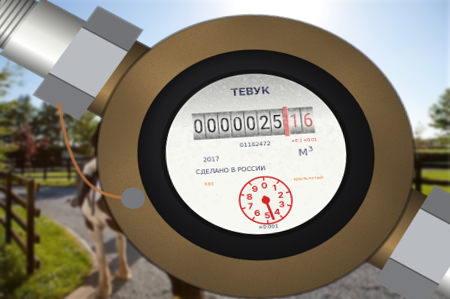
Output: 25.164m³
